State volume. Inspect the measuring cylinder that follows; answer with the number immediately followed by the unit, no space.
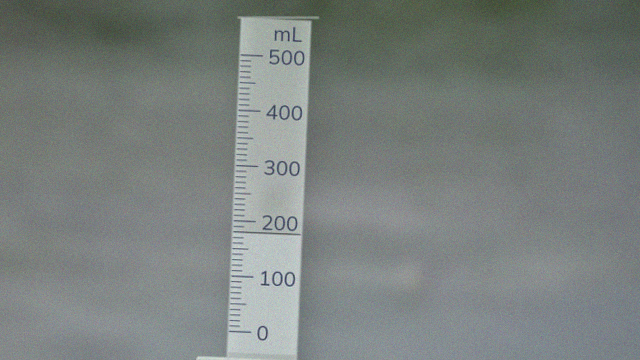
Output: 180mL
